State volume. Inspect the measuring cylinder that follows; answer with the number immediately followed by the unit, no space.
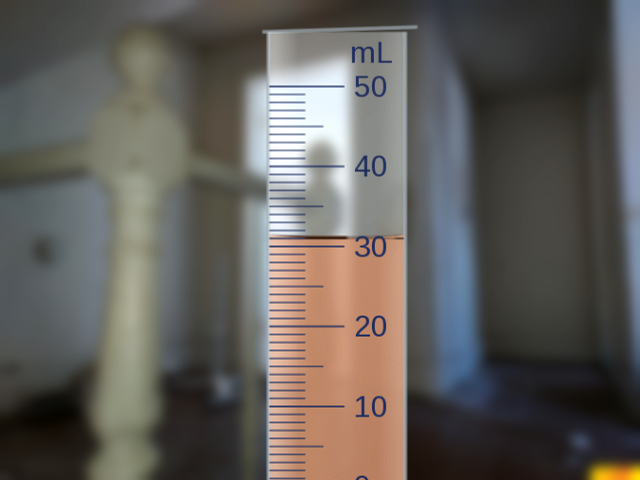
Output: 31mL
